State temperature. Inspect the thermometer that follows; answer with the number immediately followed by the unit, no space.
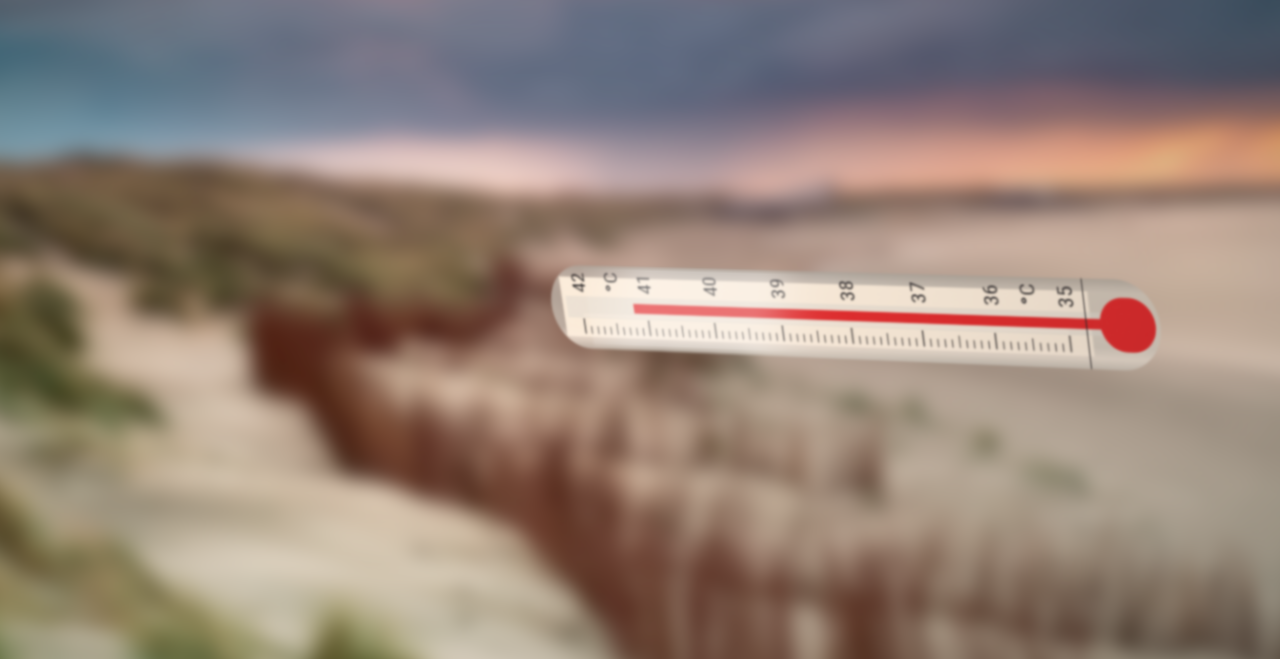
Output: 41.2°C
